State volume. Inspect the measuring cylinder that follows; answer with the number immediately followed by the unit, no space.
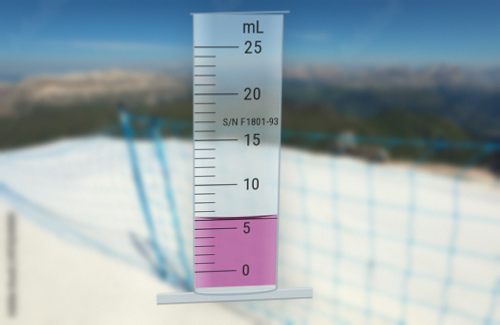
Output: 6mL
